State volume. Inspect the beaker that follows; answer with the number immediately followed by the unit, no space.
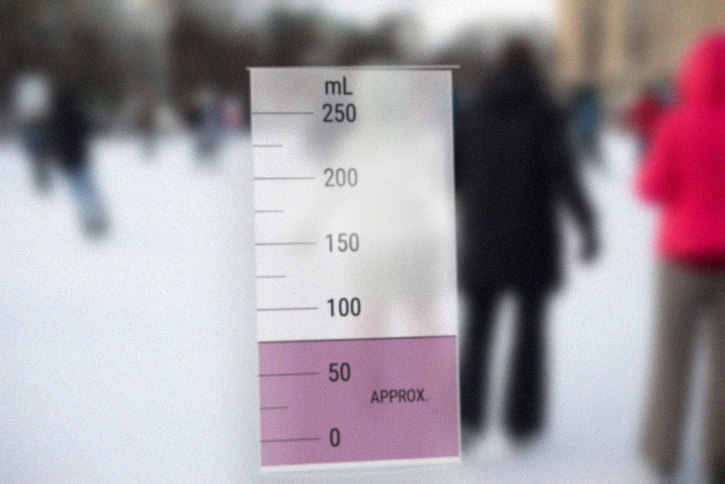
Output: 75mL
